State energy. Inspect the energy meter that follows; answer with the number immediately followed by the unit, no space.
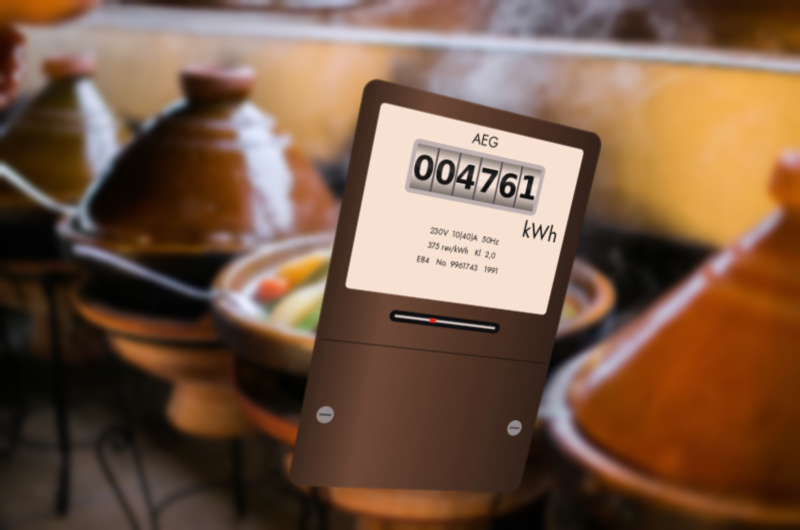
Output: 4761kWh
